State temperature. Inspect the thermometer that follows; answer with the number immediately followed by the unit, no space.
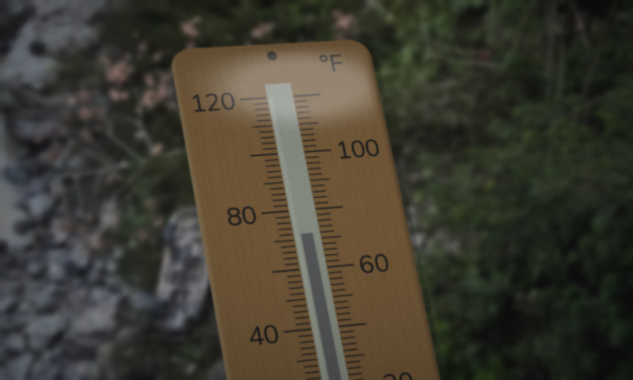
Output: 72°F
